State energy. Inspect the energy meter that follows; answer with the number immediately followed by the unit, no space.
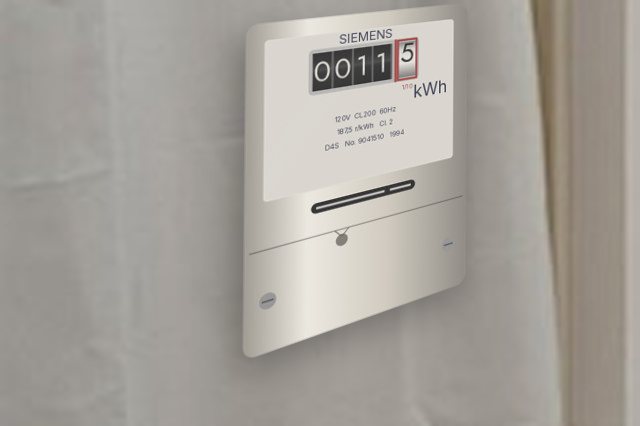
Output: 11.5kWh
